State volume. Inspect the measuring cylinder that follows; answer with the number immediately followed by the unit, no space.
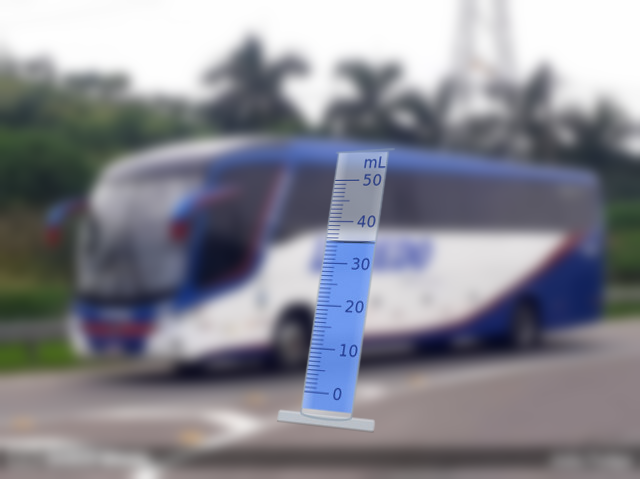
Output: 35mL
